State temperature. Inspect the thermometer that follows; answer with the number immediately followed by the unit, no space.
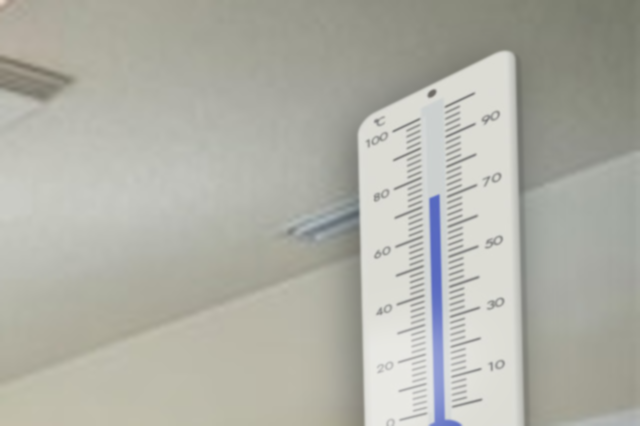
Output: 72°C
